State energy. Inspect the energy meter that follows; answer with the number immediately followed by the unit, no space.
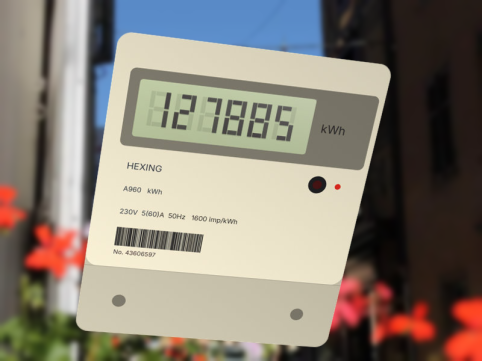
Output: 127885kWh
